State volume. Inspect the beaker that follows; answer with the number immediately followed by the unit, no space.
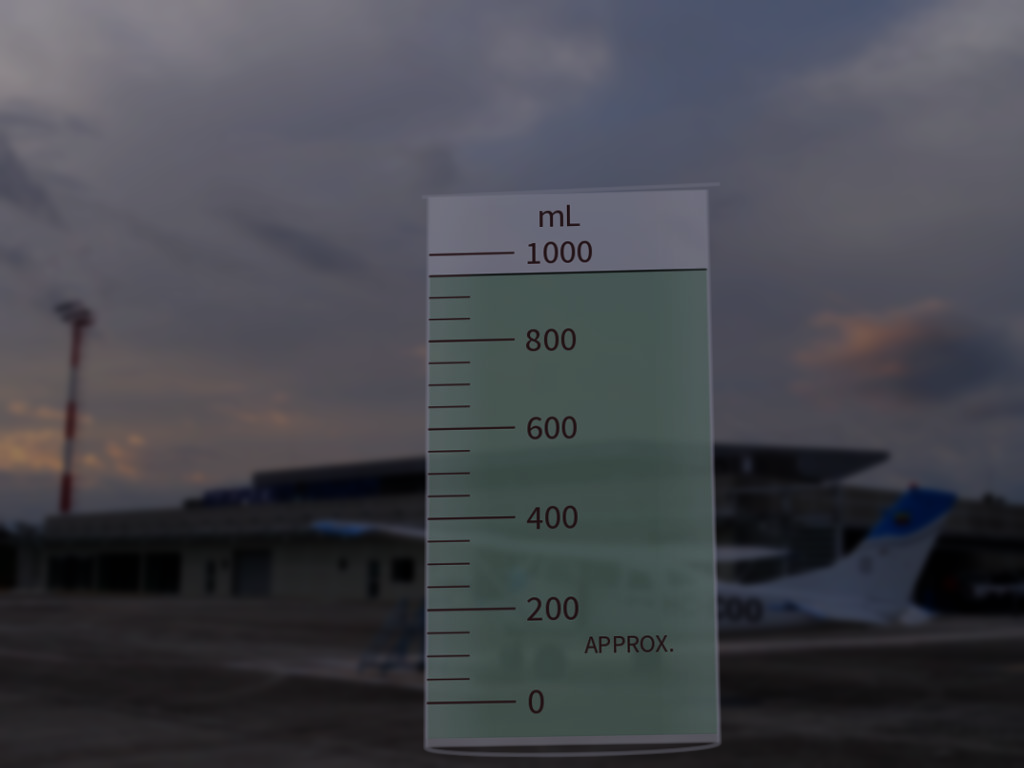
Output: 950mL
